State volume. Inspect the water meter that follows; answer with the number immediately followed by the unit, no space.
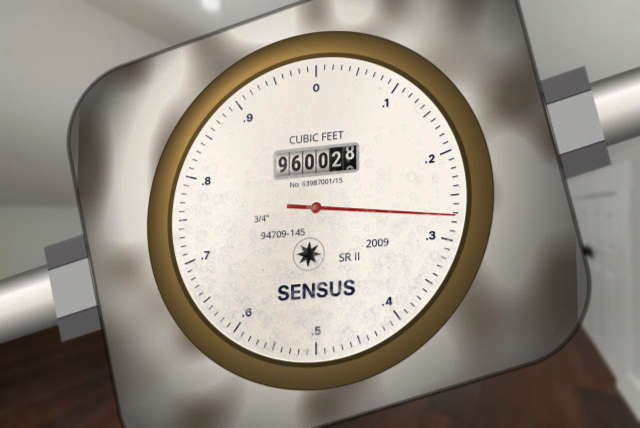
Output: 960028.27ft³
